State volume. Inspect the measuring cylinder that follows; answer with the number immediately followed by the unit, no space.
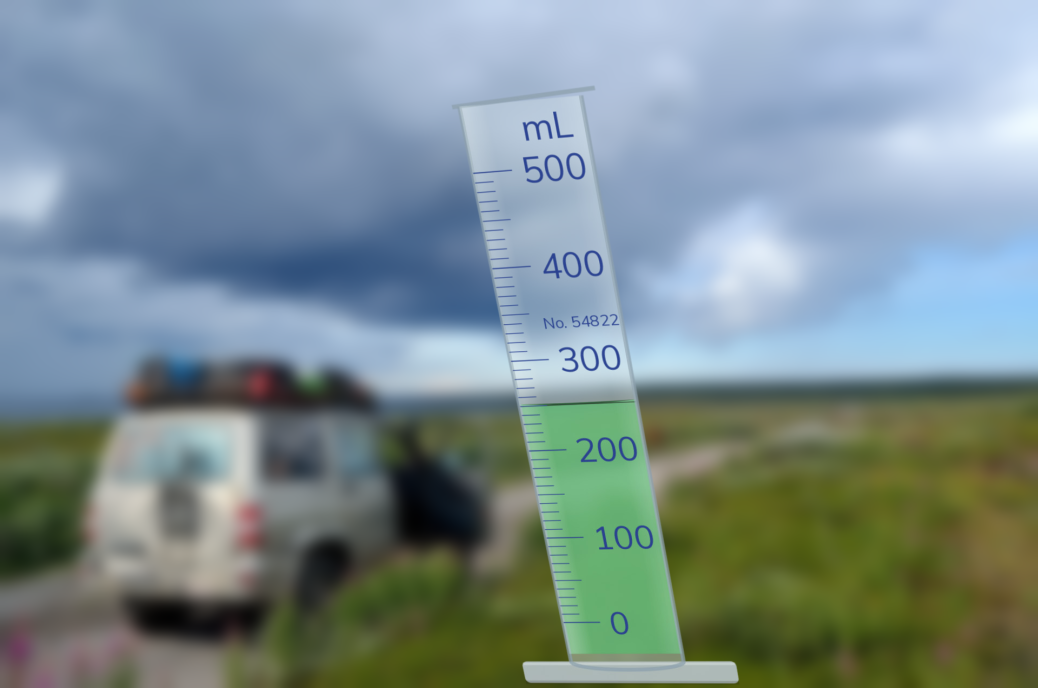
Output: 250mL
